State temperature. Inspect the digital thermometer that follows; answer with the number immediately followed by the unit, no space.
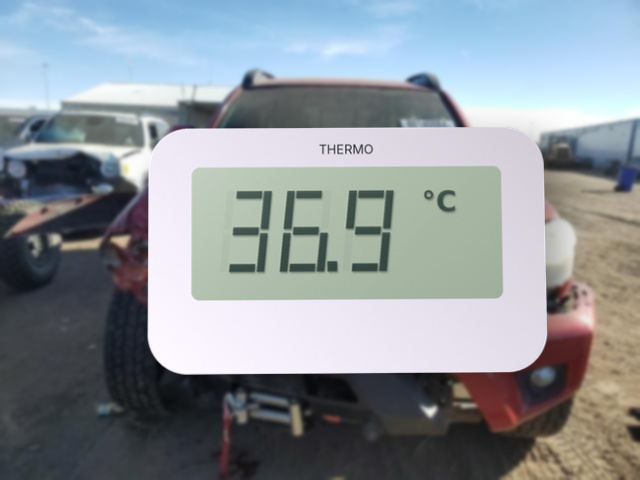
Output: 36.9°C
